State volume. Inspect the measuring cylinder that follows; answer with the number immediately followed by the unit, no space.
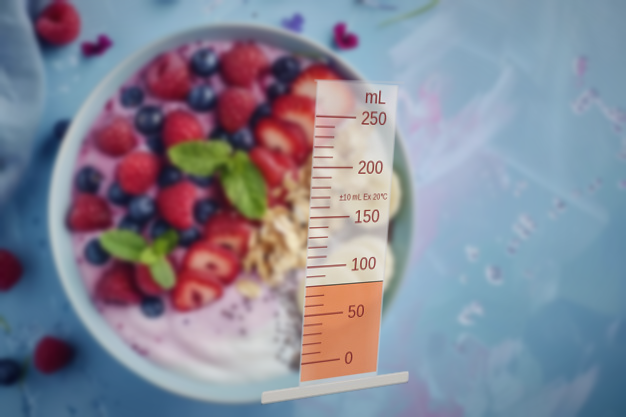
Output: 80mL
